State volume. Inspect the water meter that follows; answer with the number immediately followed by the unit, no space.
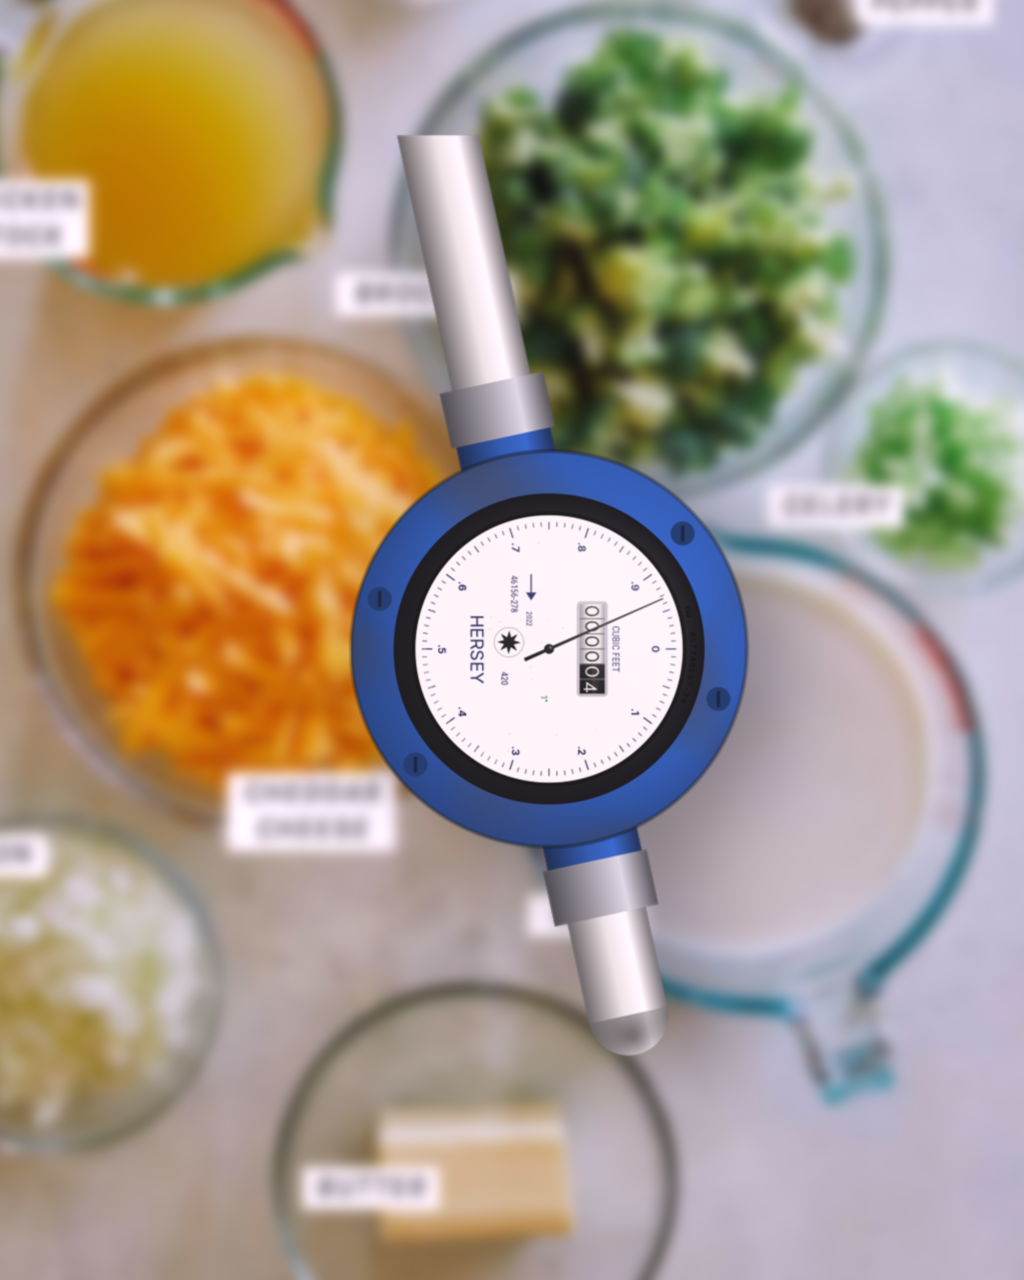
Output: 3.93ft³
